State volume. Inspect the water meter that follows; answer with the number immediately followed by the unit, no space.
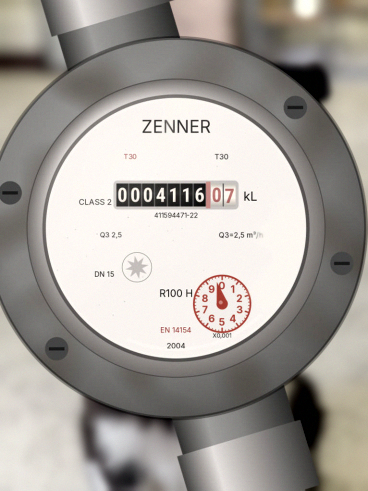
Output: 4116.069kL
